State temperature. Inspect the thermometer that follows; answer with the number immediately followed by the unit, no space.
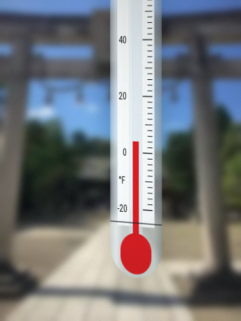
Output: 4°F
